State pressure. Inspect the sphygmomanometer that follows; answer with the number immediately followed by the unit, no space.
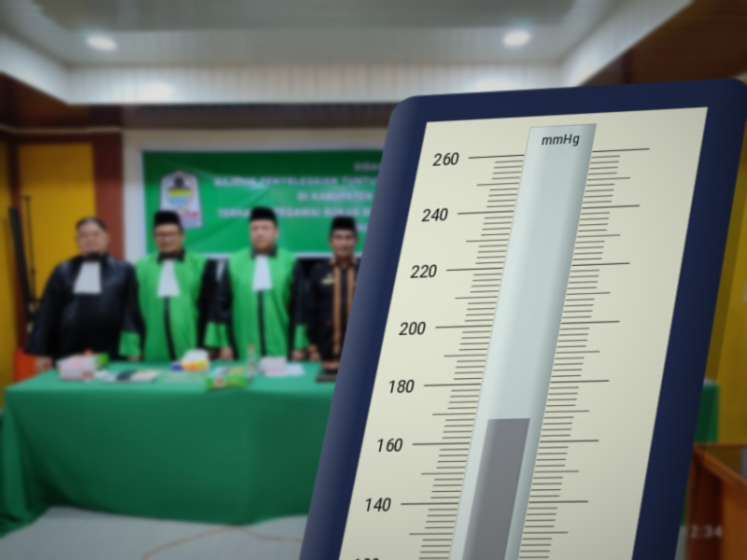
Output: 168mmHg
